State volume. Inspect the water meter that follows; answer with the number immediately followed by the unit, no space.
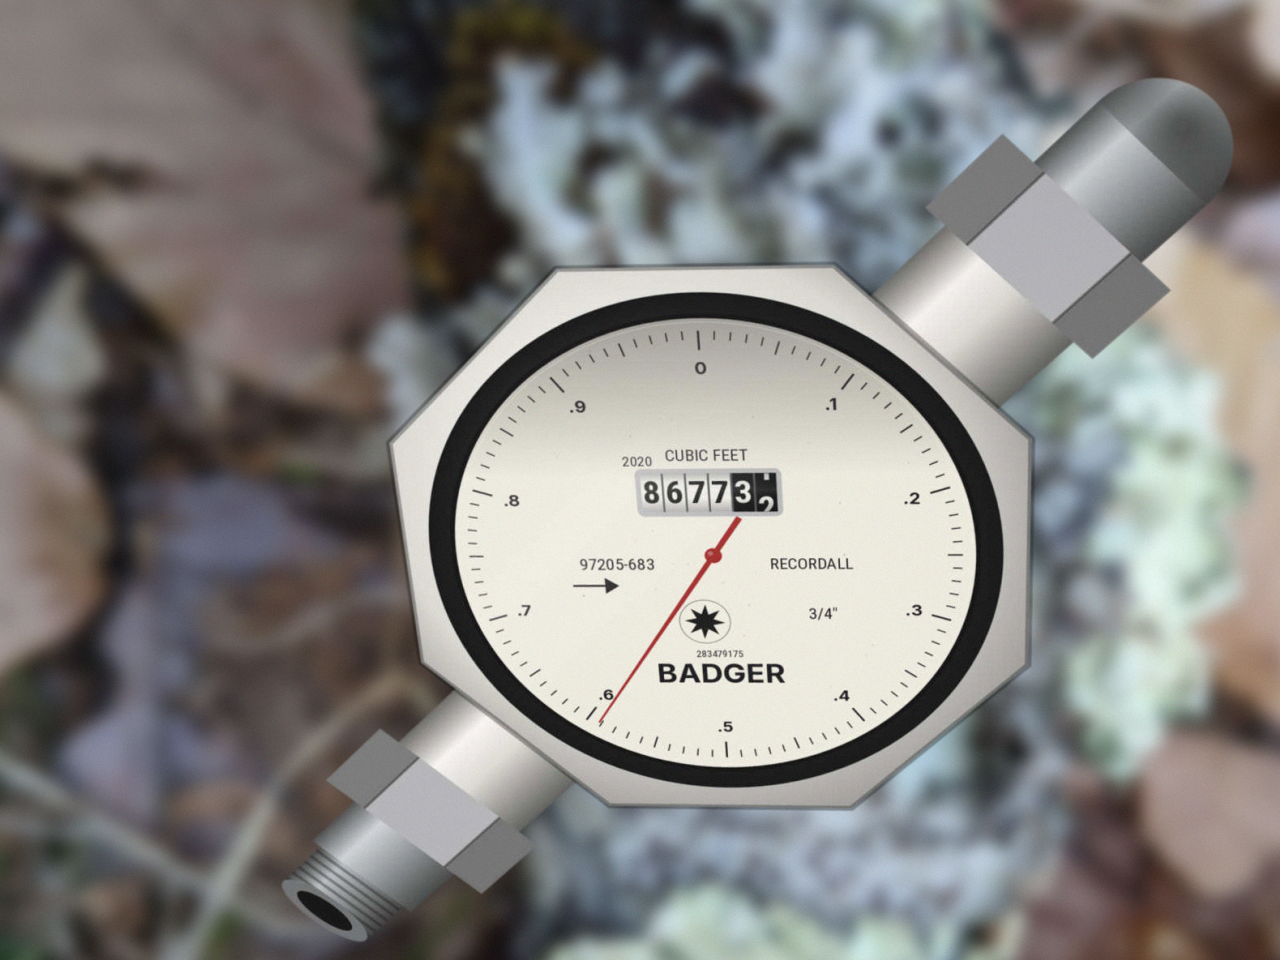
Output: 867731.59ft³
